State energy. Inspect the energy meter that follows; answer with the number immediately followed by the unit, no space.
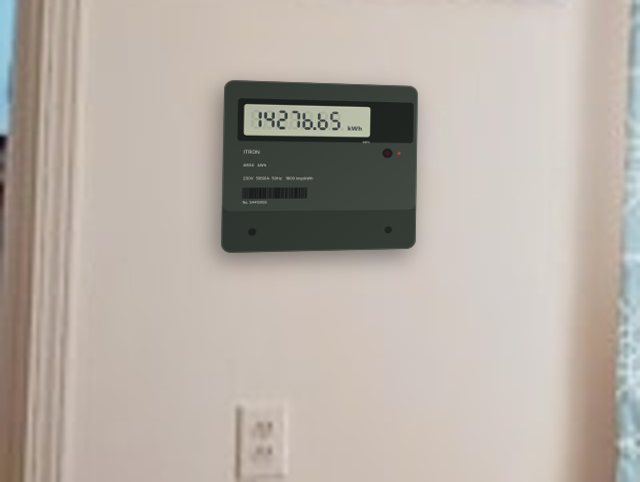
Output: 14276.65kWh
